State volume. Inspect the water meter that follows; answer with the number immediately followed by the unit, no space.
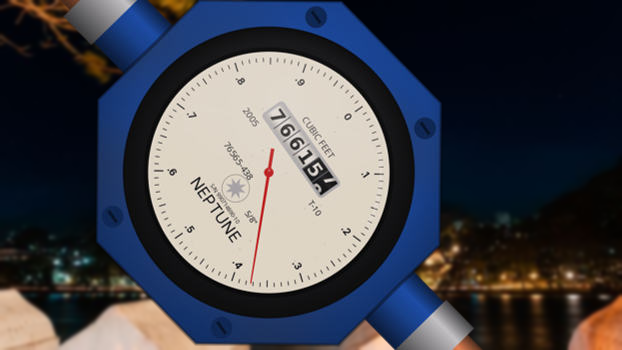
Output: 766157.37ft³
